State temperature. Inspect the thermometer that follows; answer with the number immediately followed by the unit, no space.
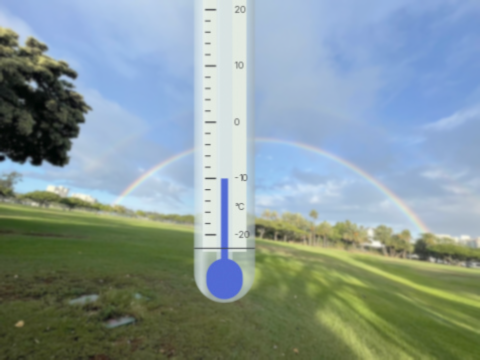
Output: -10°C
